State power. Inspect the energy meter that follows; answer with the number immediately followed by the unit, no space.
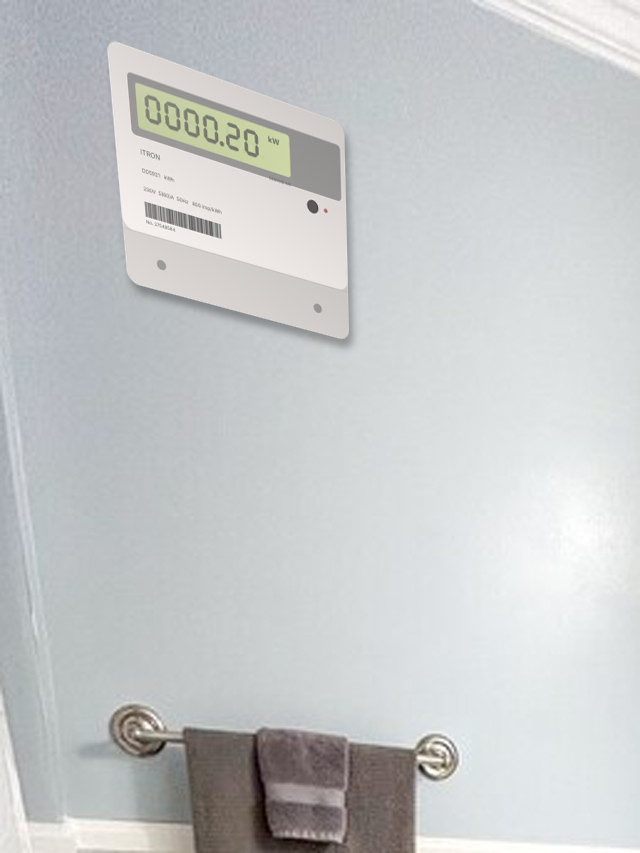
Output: 0.20kW
